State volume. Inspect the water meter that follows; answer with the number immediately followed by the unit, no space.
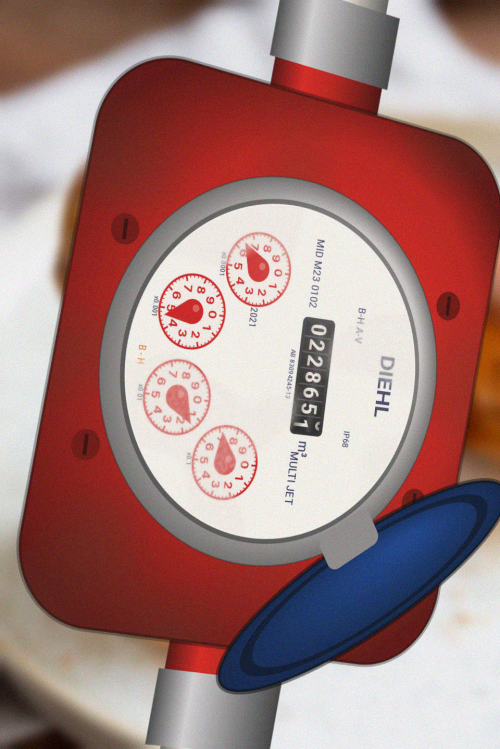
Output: 228650.7146m³
